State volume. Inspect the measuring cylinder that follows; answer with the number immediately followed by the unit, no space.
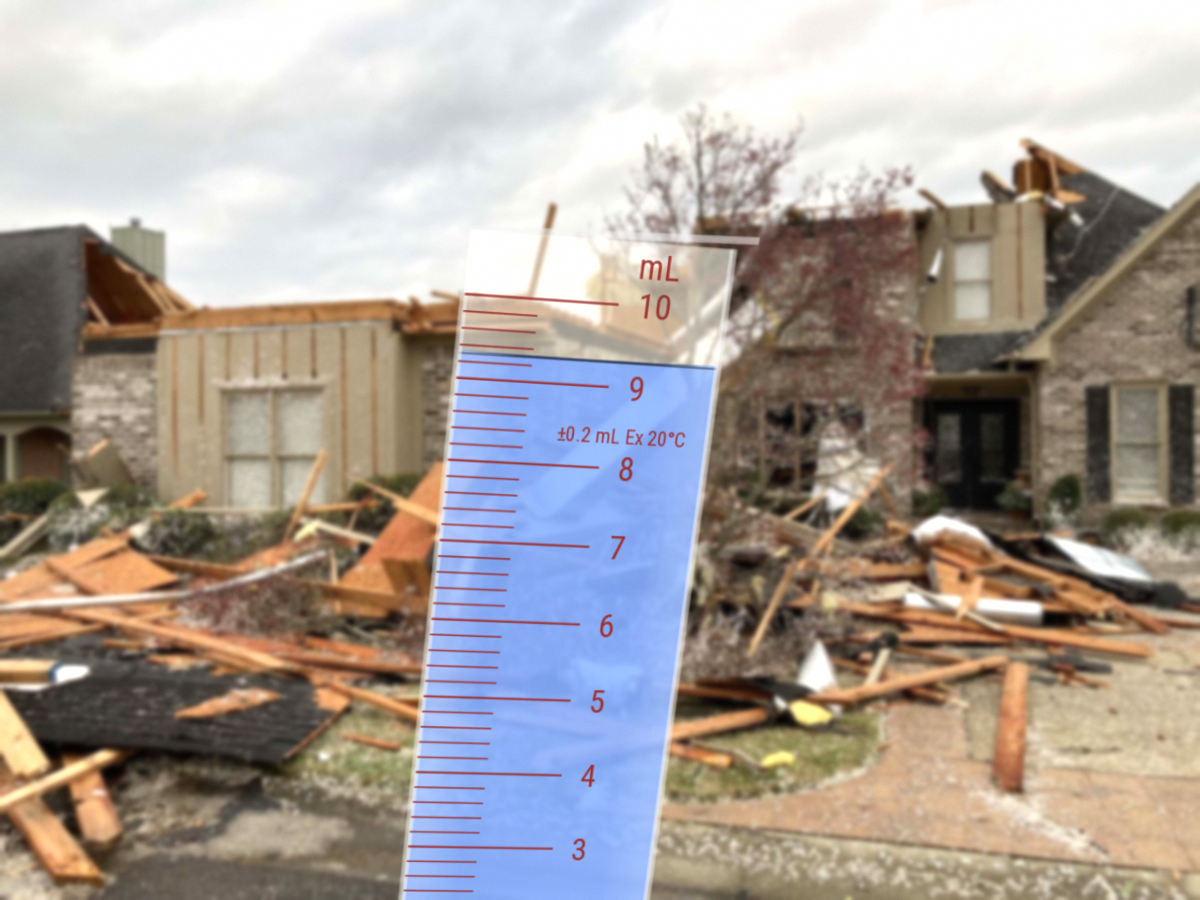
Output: 9.3mL
